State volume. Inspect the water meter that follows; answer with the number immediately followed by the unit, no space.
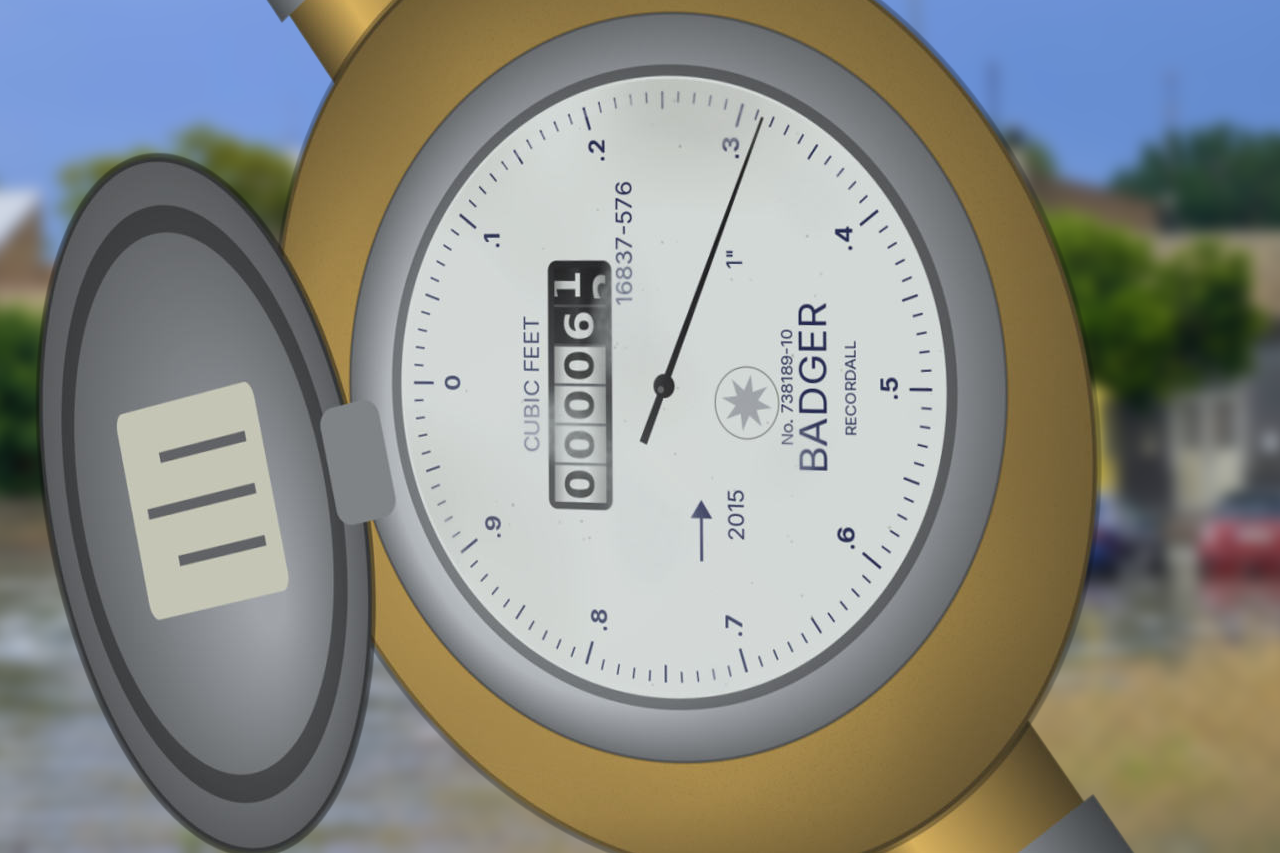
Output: 61.31ft³
